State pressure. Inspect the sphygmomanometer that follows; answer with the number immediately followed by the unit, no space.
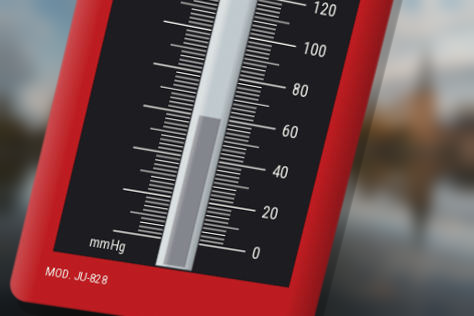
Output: 60mmHg
